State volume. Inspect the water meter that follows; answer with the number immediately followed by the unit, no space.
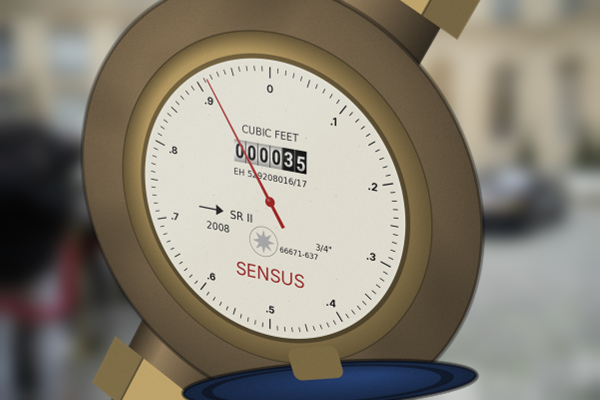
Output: 34.91ft³
